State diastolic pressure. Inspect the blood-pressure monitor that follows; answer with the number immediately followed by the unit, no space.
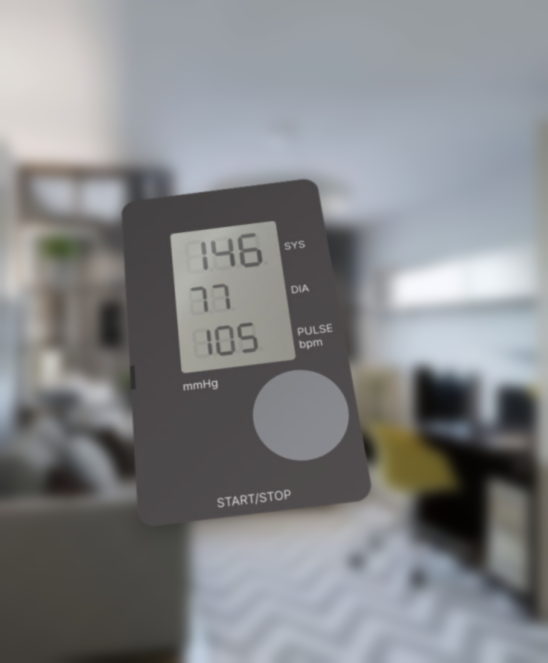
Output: 77mmHg
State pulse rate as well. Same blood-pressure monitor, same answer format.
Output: 105bpm
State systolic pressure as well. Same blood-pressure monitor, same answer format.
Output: 146mmHg
